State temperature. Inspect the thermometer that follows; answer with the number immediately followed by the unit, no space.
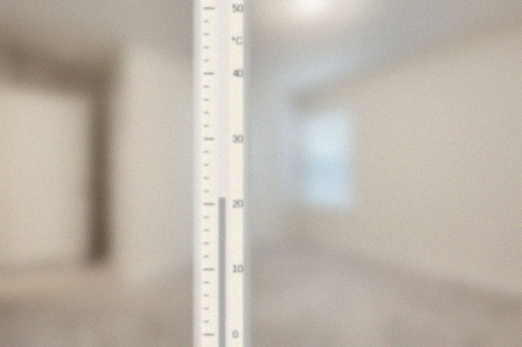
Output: 21°C
